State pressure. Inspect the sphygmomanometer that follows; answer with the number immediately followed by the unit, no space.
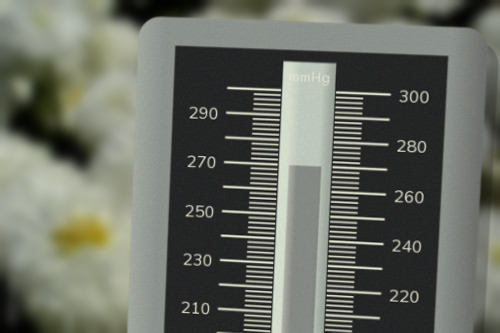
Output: 270mmHg
